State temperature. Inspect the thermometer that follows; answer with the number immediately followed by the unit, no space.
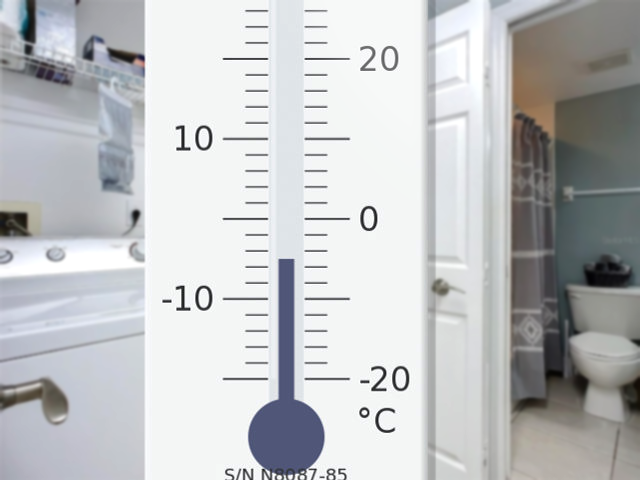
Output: -5°C
